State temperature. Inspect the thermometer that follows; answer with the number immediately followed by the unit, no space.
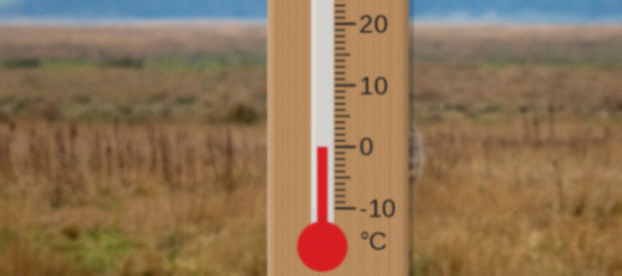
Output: 0°C
